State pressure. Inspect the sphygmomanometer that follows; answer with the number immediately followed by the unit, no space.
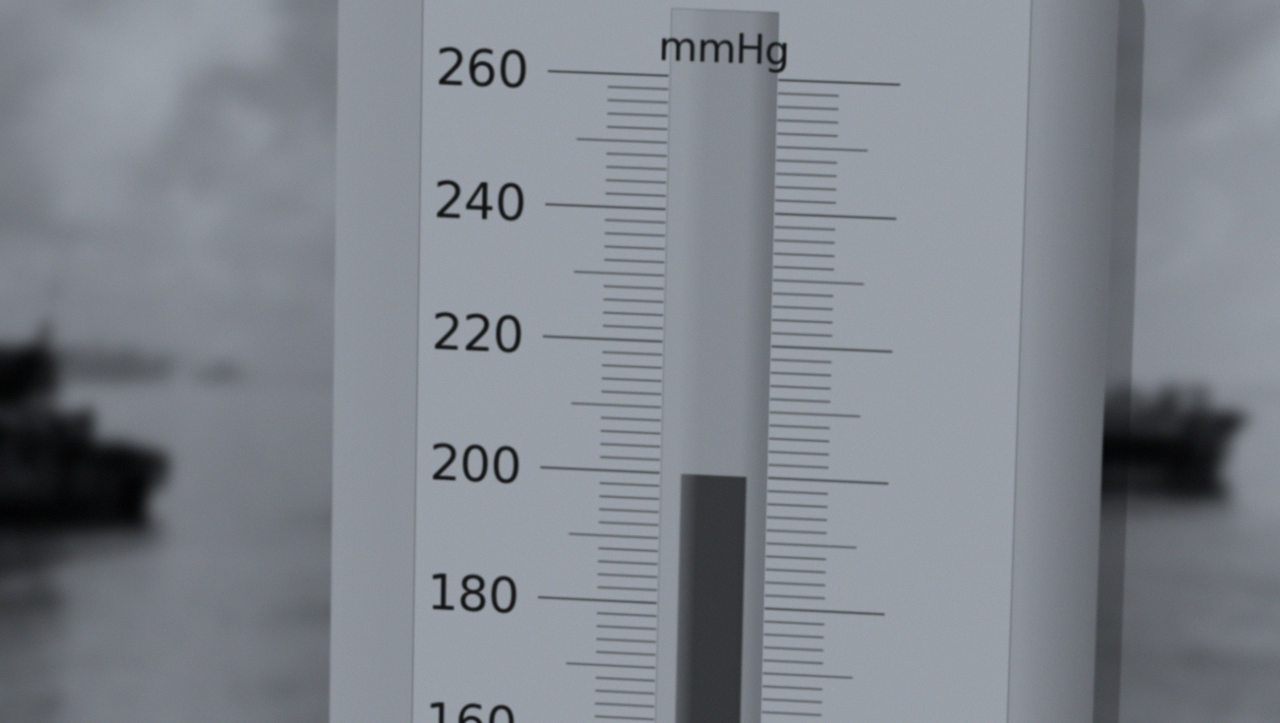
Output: 200mmHg
